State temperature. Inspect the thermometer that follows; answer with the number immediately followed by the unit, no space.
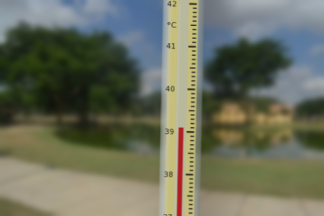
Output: 39.1°C
